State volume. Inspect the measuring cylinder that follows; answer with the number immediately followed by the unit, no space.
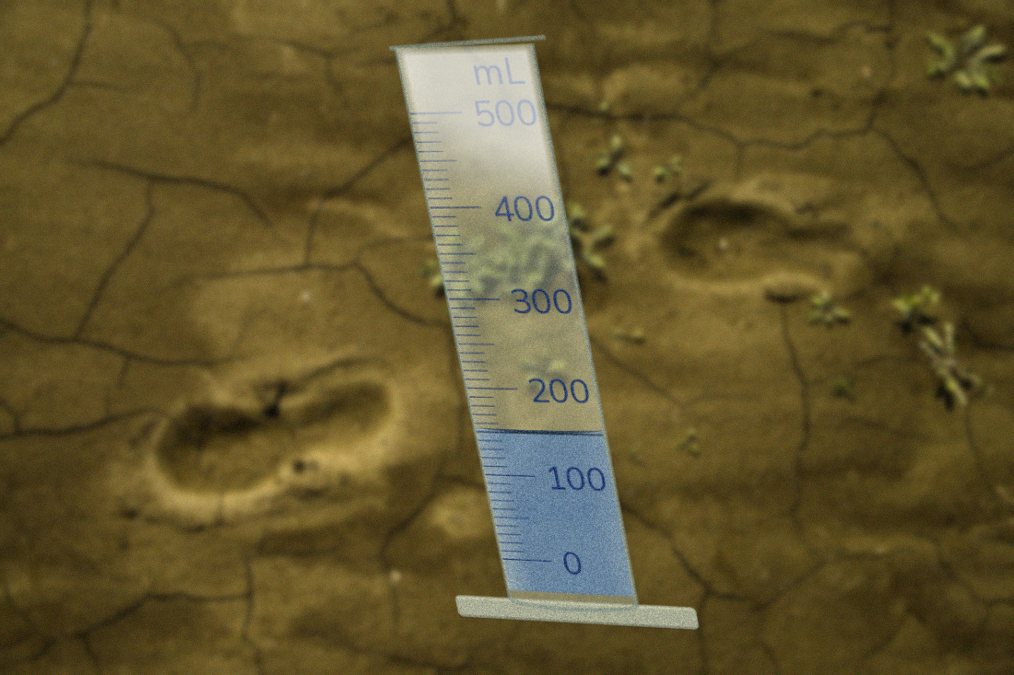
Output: 150mL
